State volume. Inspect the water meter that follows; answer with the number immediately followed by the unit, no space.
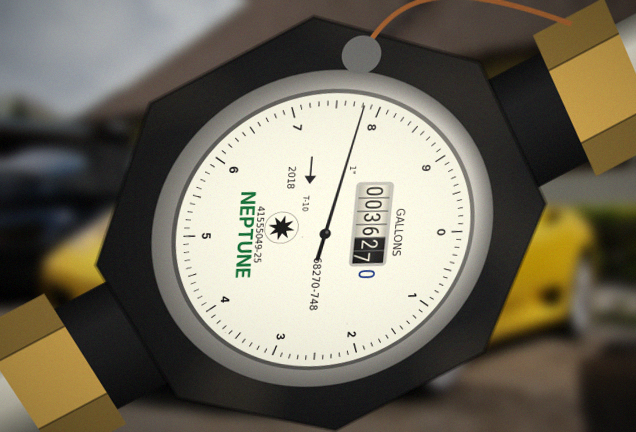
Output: 36267.8gal
